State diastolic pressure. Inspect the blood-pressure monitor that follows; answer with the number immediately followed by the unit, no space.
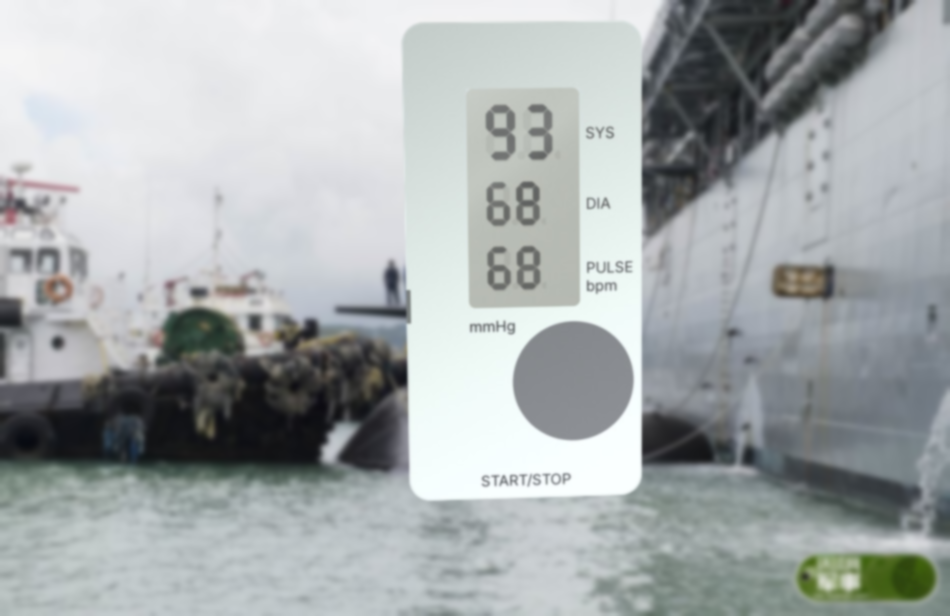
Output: 68mmHg
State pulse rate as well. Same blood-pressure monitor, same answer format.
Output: 68bpm
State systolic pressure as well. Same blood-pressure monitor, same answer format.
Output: 93mmHg
